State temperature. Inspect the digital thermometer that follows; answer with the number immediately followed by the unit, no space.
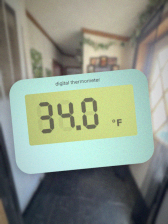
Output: 34.0°F
